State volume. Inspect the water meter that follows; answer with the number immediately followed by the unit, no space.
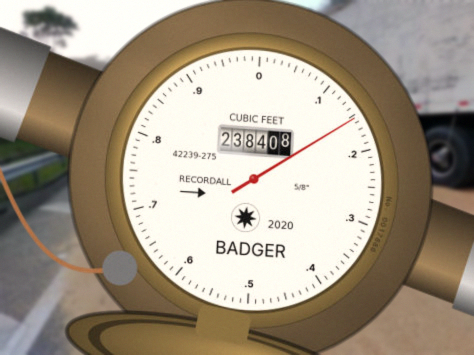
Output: 238408.15ft³
